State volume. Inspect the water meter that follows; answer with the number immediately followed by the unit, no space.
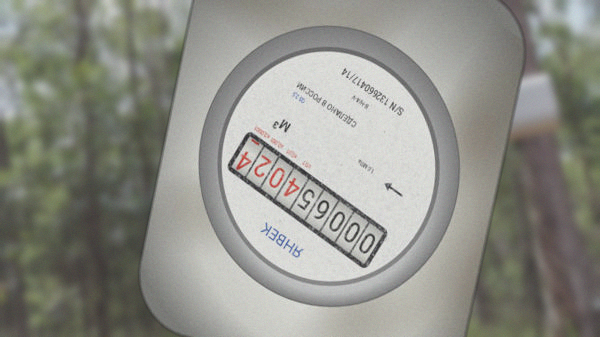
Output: 65.4024m³
